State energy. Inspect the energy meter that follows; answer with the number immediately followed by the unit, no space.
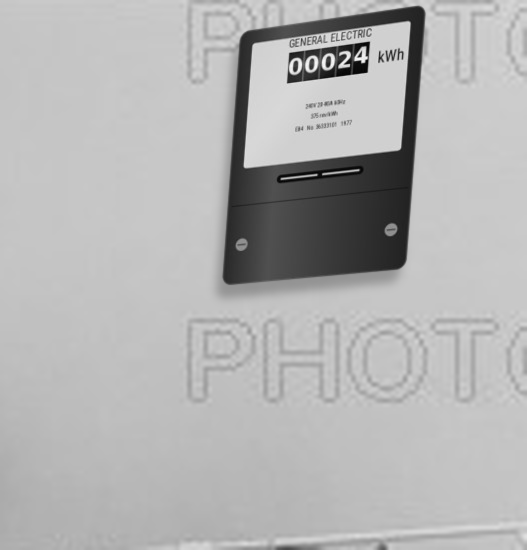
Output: 24kWh
